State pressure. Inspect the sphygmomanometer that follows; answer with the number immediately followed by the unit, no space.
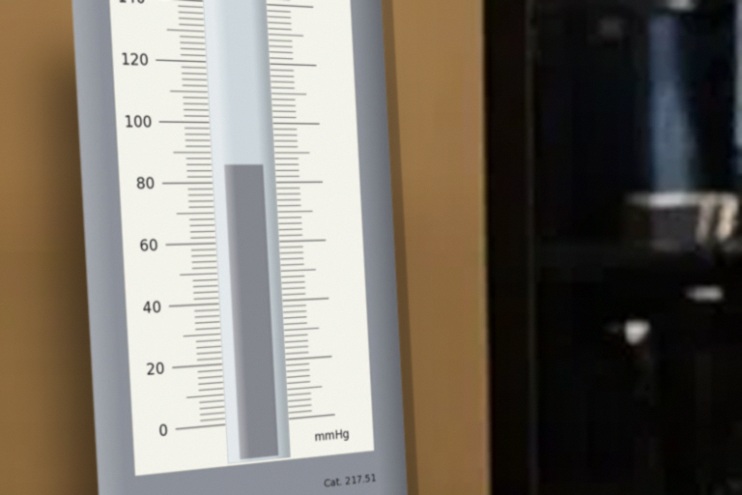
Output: 86mmHg
